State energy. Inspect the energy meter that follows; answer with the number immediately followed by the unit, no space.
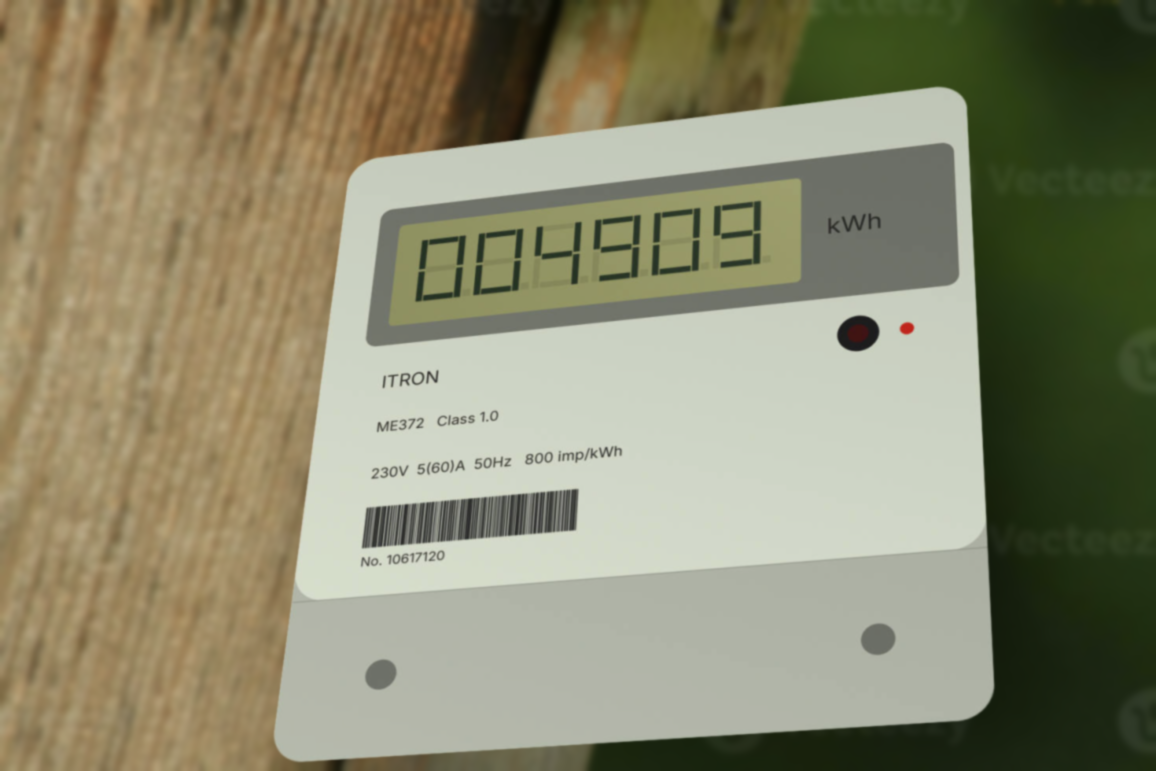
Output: 4909kWh
